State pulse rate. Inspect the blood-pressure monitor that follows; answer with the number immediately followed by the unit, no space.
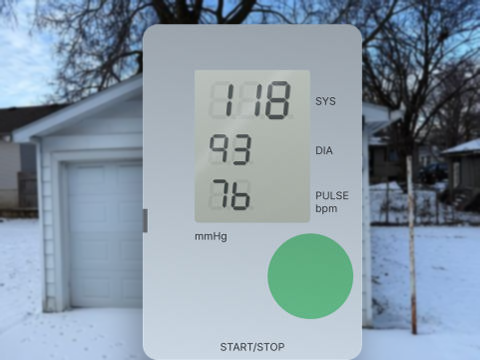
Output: 76bpm
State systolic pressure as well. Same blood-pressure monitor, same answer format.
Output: 118mmHg
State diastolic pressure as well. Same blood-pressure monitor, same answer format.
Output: 93mmHg
